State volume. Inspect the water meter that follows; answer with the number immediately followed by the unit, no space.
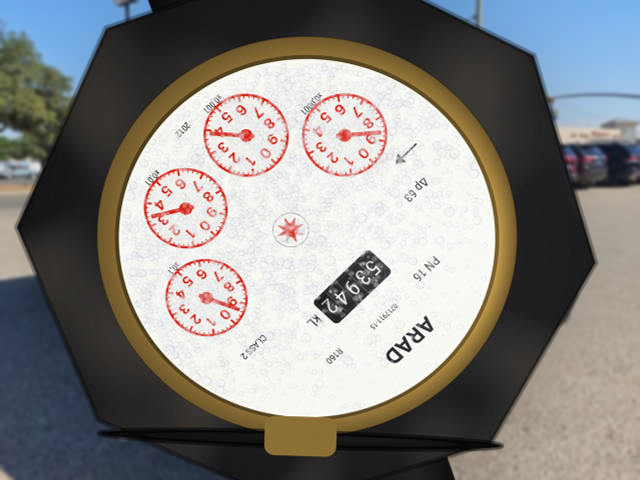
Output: 53941.9338kL
